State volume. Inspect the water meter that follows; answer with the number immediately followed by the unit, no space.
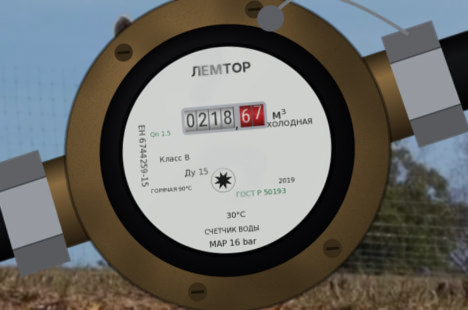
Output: 218.67m³
